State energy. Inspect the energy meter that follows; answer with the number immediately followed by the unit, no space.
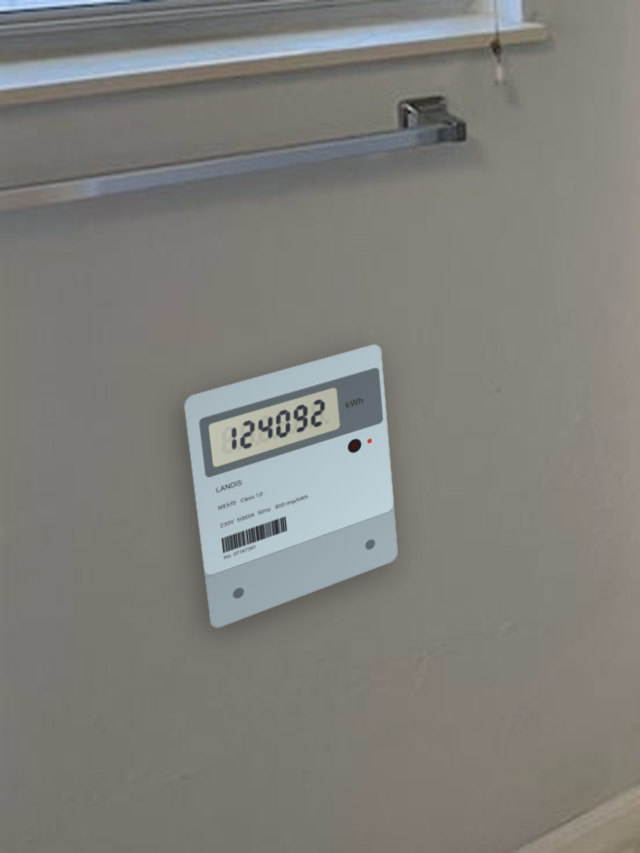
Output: 124092kWh
